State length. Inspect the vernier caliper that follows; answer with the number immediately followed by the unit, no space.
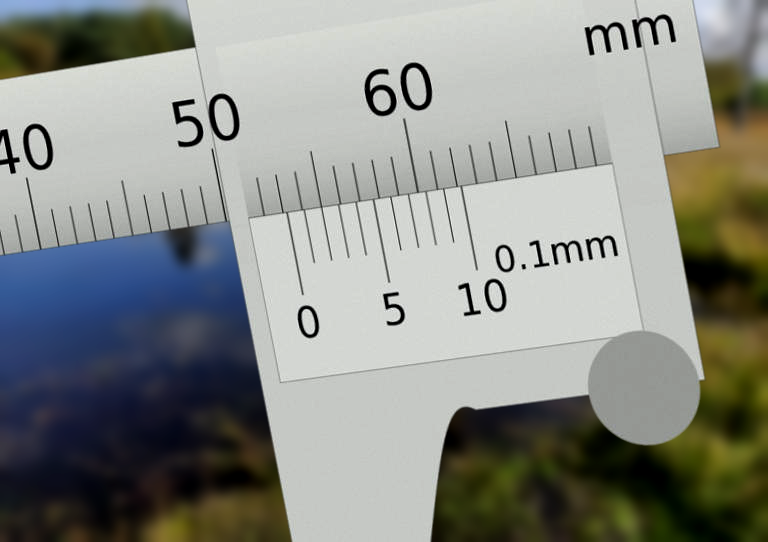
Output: 53.2mm
